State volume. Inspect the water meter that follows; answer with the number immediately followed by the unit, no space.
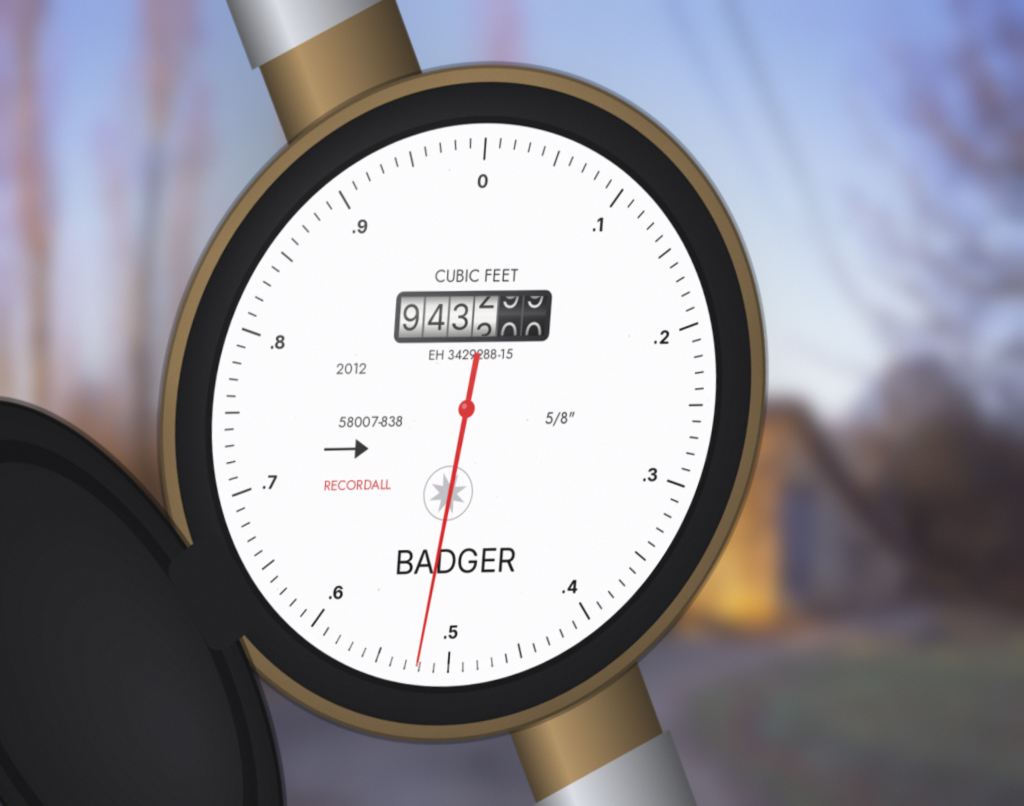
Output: 943299.52ft³
